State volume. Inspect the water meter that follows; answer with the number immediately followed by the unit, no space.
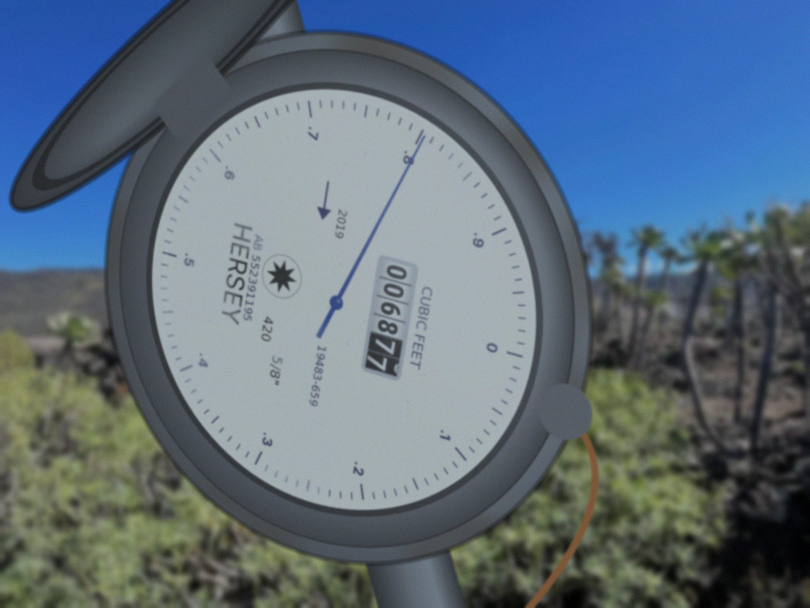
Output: 6876.80ft³
